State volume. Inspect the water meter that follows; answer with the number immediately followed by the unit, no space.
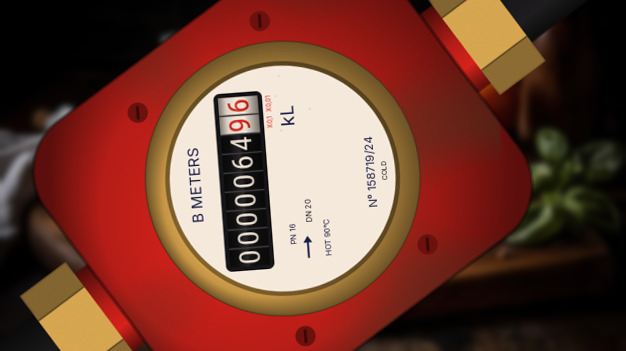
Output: 64.96kL
